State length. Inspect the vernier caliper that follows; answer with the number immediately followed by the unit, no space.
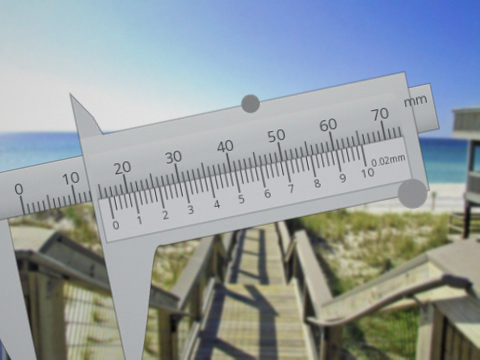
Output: 16.4mm
